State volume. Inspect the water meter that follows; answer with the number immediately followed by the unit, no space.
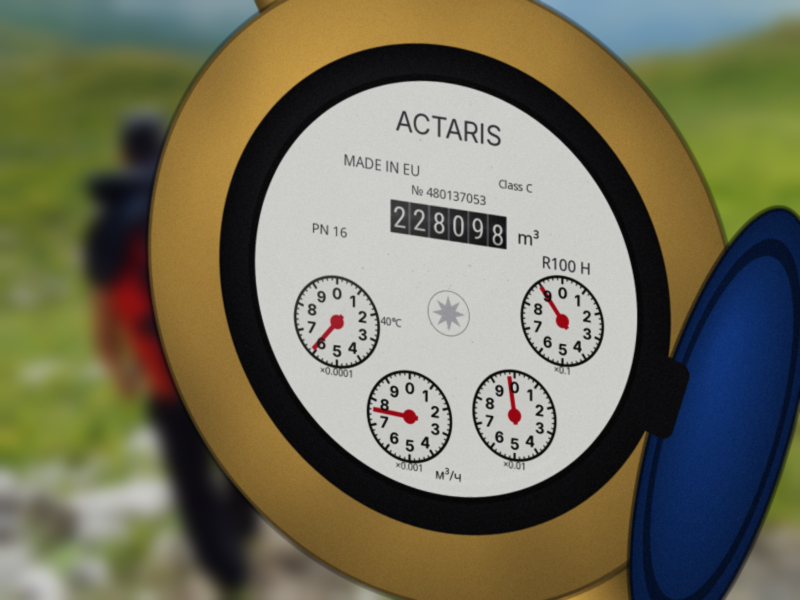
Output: 228097.8976m³
